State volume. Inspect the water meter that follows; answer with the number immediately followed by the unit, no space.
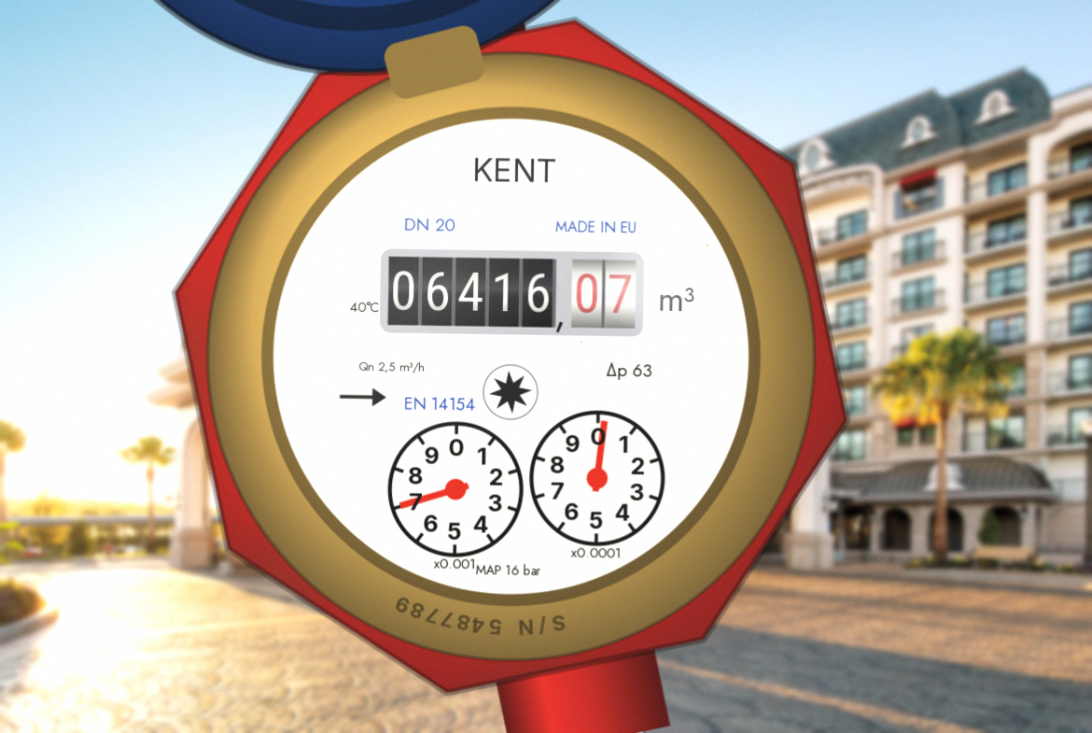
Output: 6416.0770m³
